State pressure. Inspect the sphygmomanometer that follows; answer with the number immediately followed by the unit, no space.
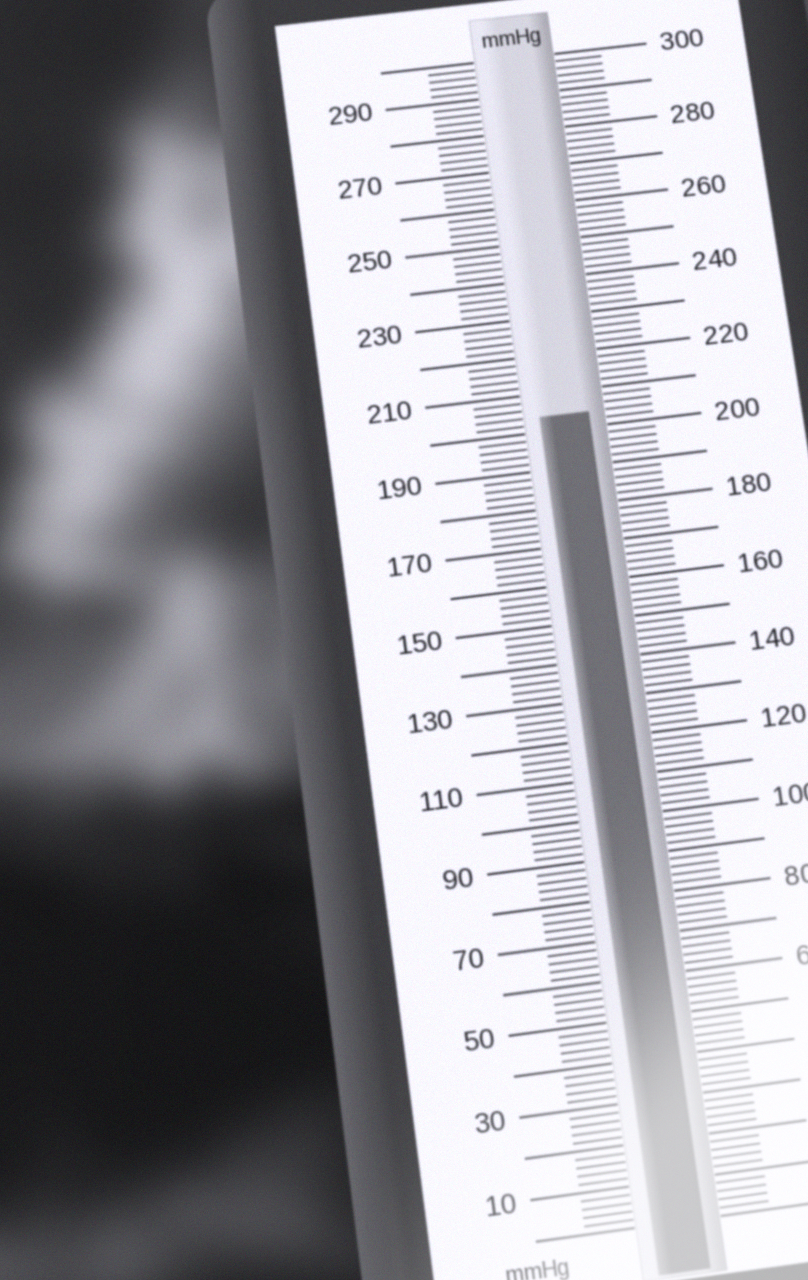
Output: 204mmHg
